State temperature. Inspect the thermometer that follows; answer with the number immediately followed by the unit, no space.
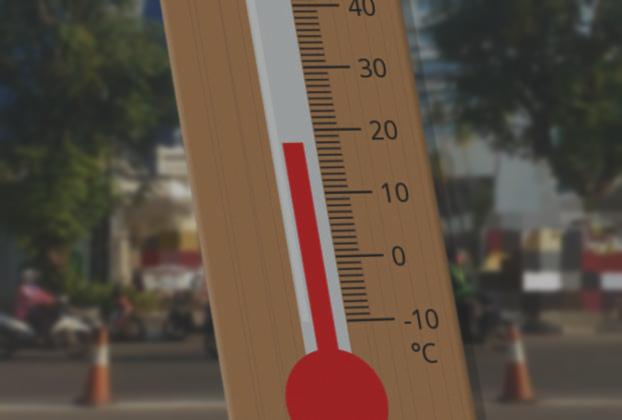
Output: 18°C
